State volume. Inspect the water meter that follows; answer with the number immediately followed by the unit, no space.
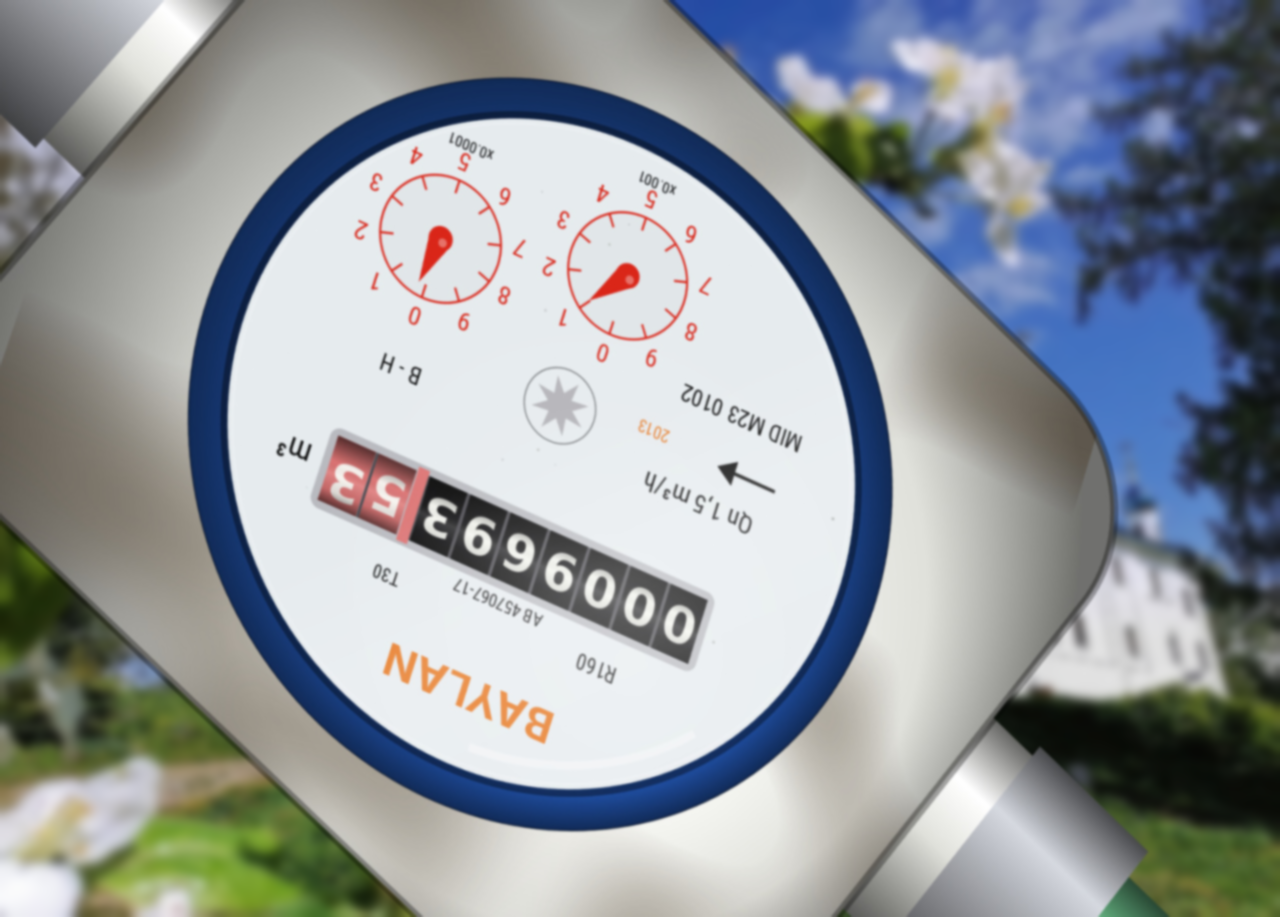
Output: 9693.5310m³
